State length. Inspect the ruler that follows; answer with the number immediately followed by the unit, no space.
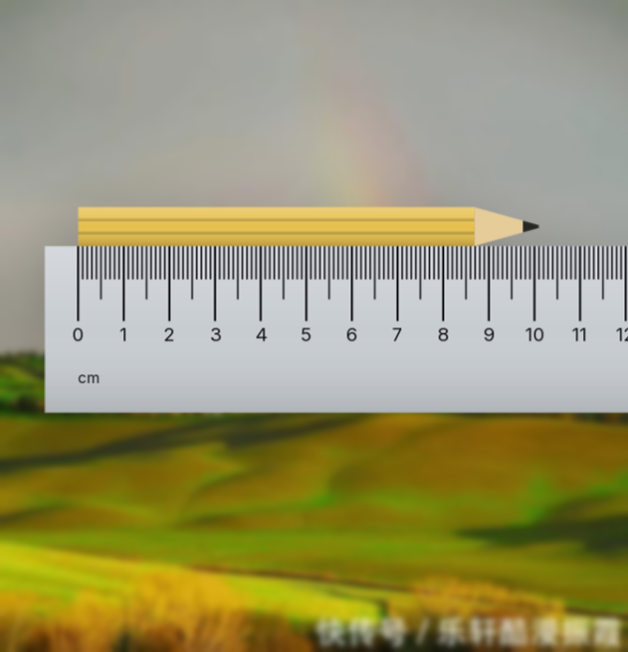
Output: 10.1cm
